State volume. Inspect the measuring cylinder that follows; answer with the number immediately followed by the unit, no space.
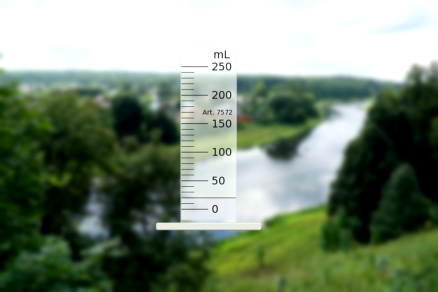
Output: 20mL
